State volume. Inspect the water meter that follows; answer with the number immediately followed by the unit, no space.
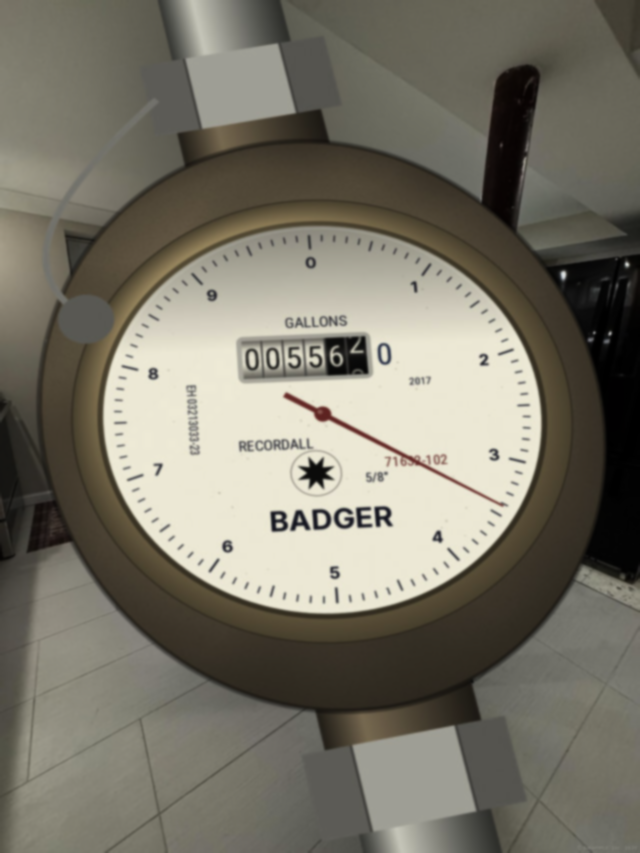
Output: 55623.4gal
